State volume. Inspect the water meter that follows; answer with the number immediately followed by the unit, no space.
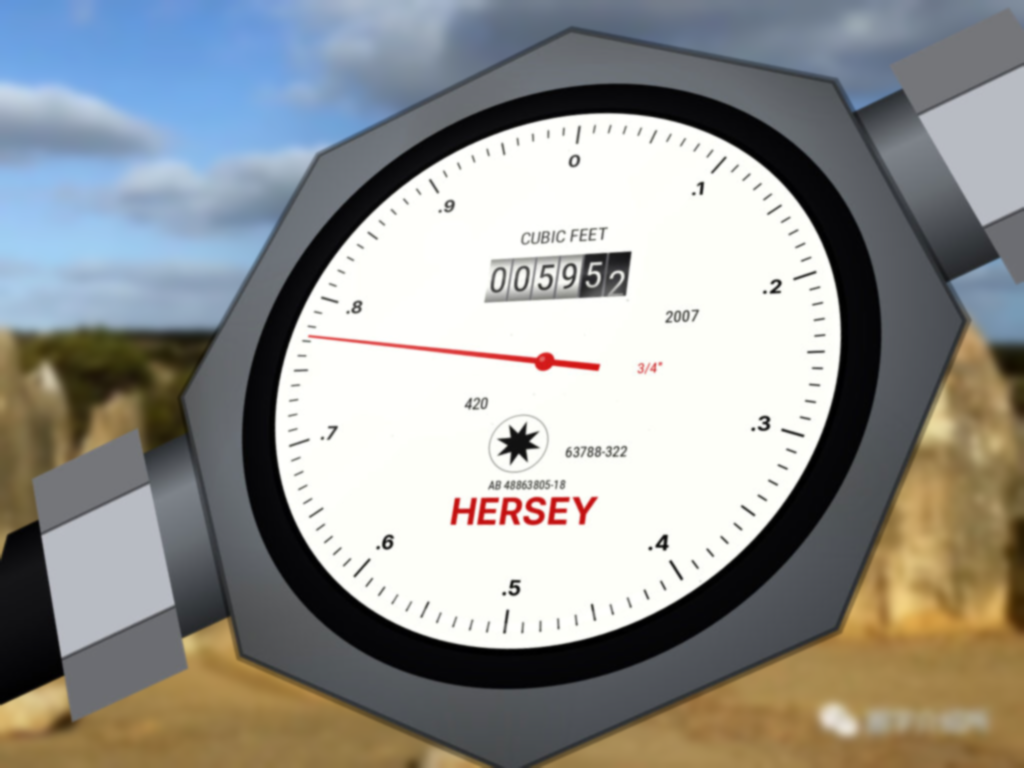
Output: 5951.77ft³
